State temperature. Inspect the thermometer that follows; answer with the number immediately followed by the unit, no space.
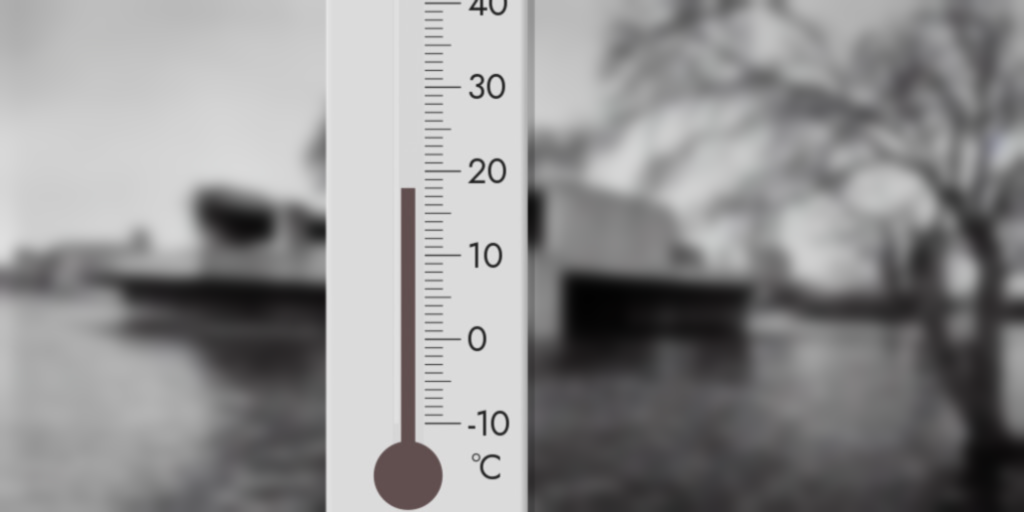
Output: 18°C
